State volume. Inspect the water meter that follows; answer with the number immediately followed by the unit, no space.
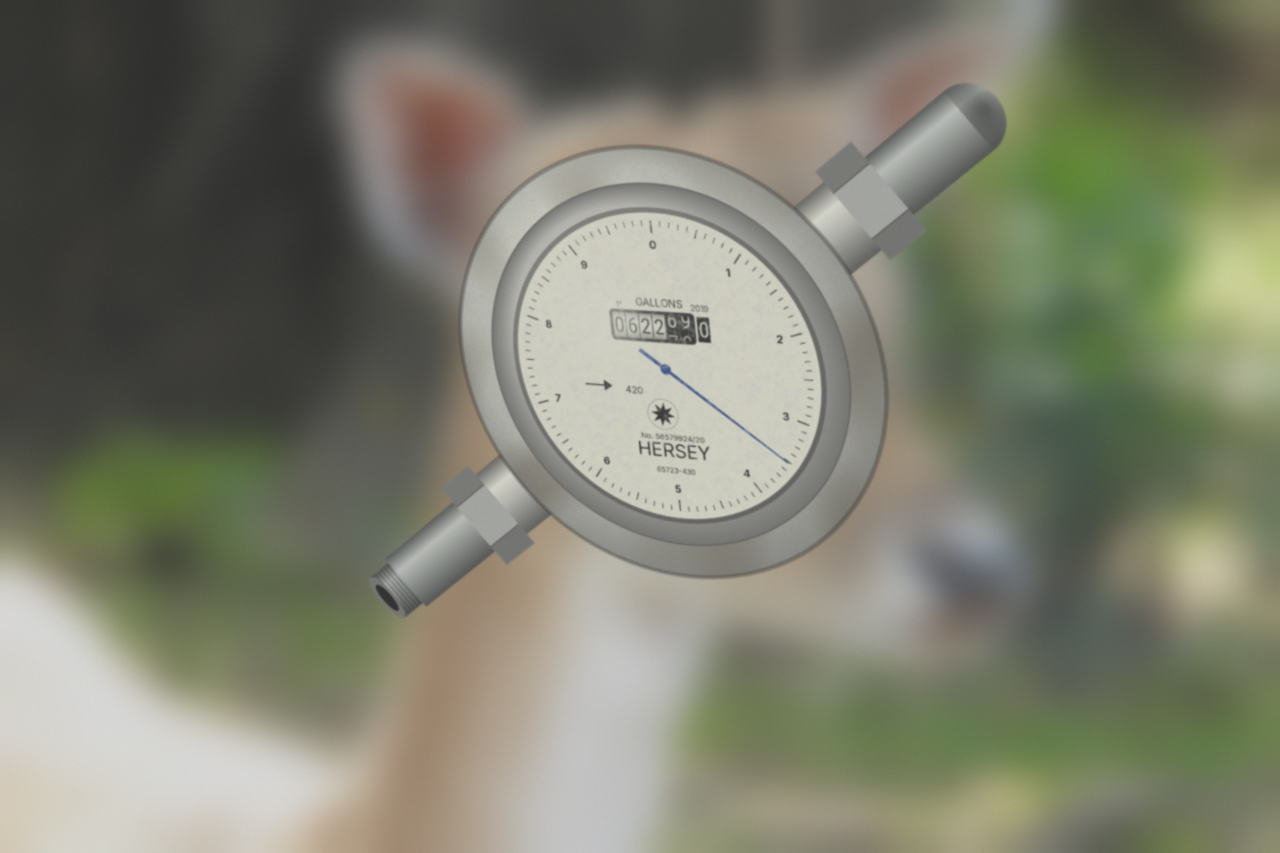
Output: 622693.5gal
